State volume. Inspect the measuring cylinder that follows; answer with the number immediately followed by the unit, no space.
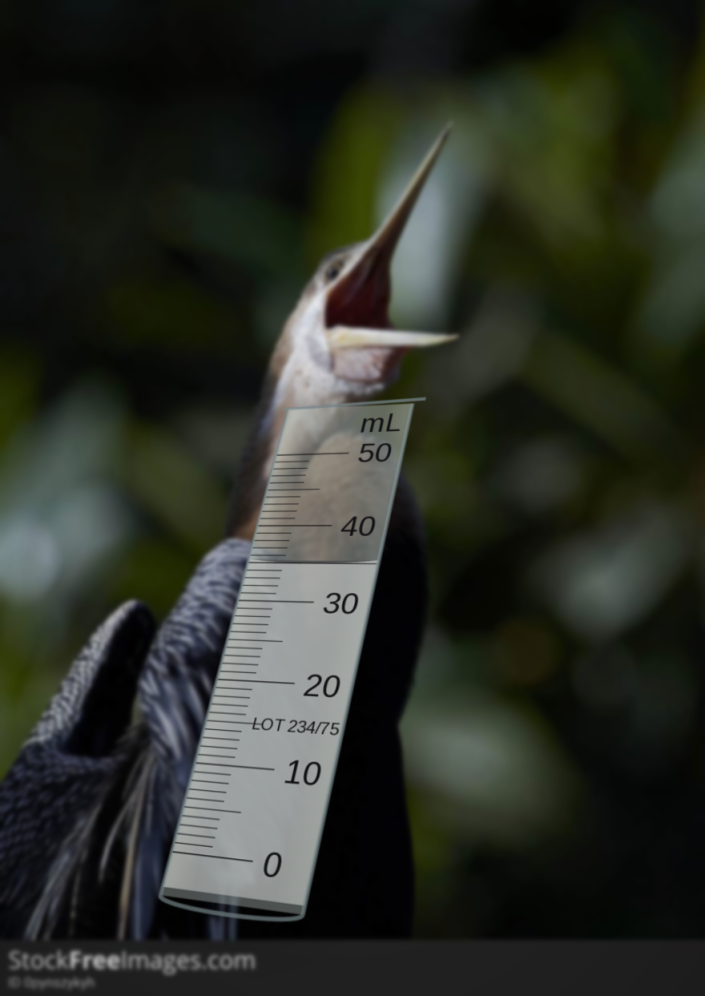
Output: 35mL
